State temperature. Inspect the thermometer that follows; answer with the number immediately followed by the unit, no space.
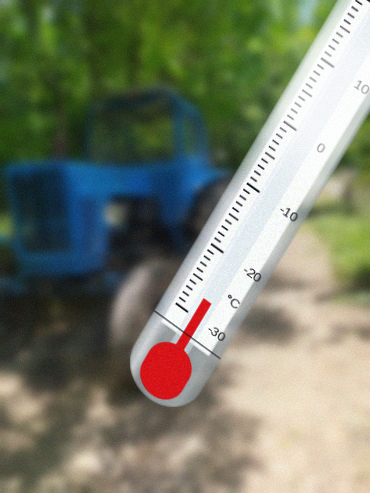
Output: -27°C
